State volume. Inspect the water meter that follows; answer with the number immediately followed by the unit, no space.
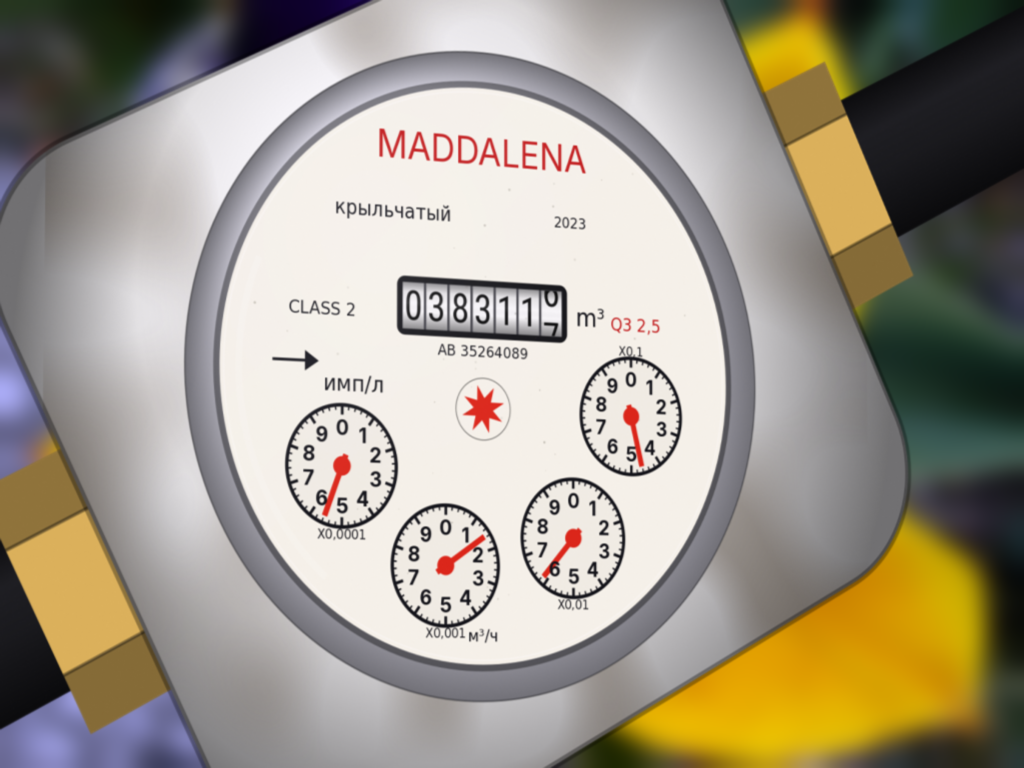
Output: 383116.4615m³
